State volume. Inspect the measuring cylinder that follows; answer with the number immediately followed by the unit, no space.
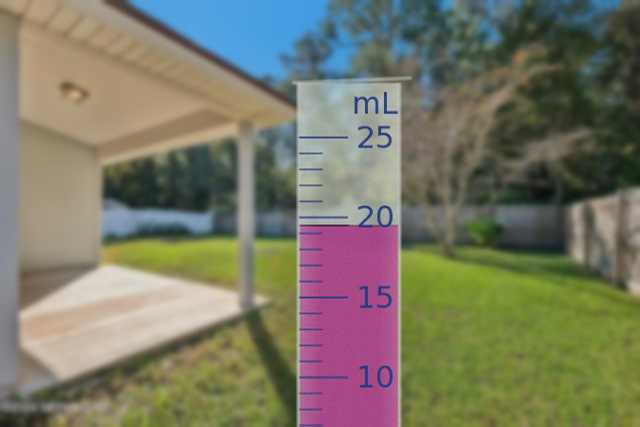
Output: 19.5mL
